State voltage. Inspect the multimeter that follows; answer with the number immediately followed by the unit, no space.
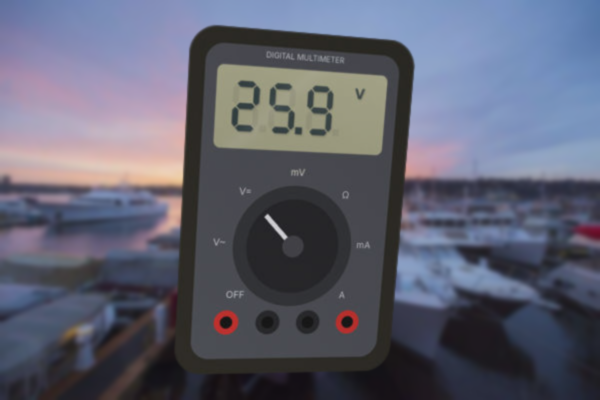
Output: 25.9V
